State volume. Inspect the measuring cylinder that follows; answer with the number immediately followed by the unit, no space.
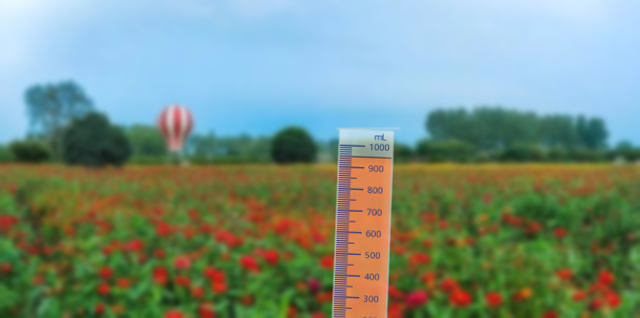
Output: 950mL
